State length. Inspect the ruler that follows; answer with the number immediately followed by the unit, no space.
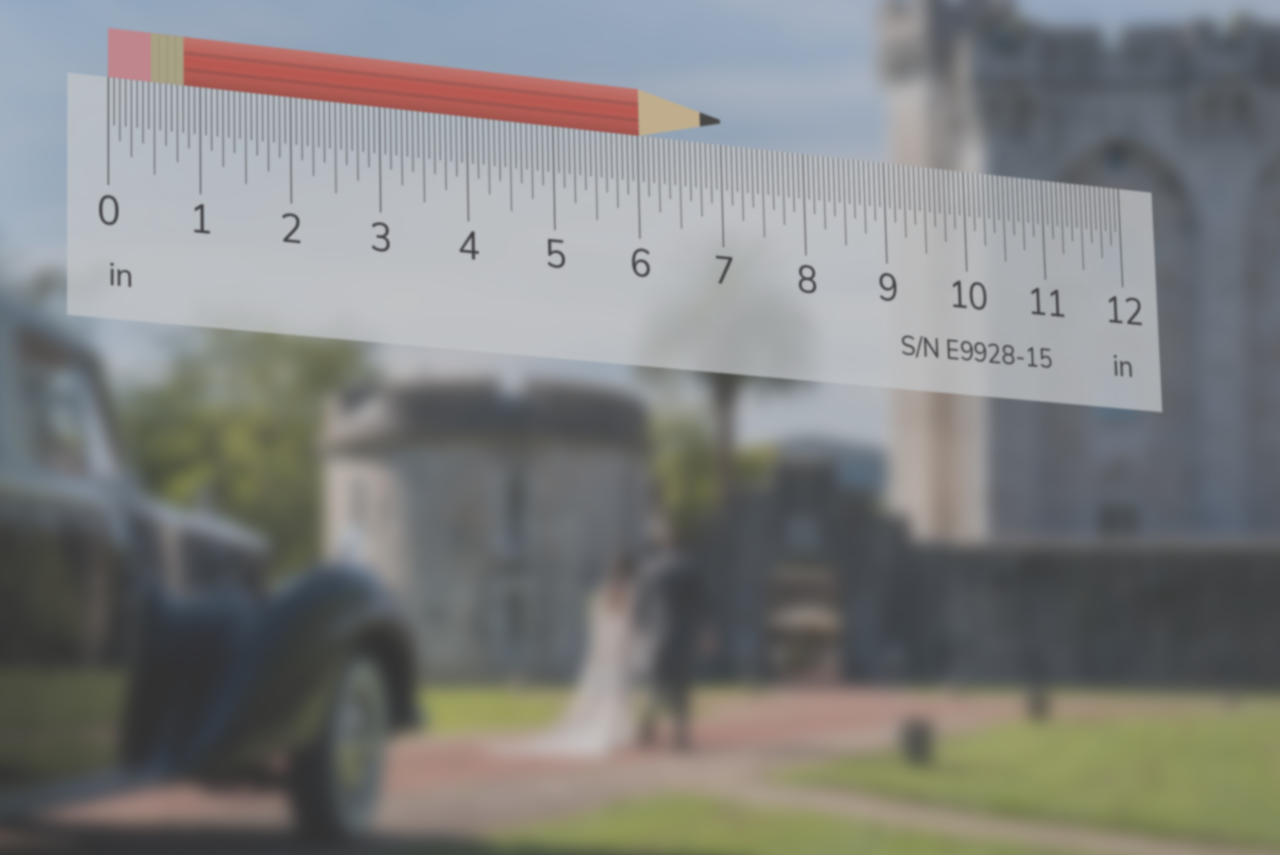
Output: 7in
